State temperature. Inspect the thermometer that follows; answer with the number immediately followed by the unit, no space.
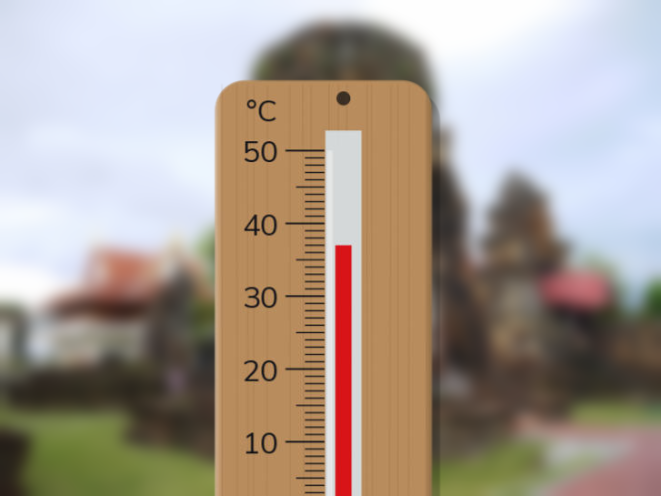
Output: 37°C
